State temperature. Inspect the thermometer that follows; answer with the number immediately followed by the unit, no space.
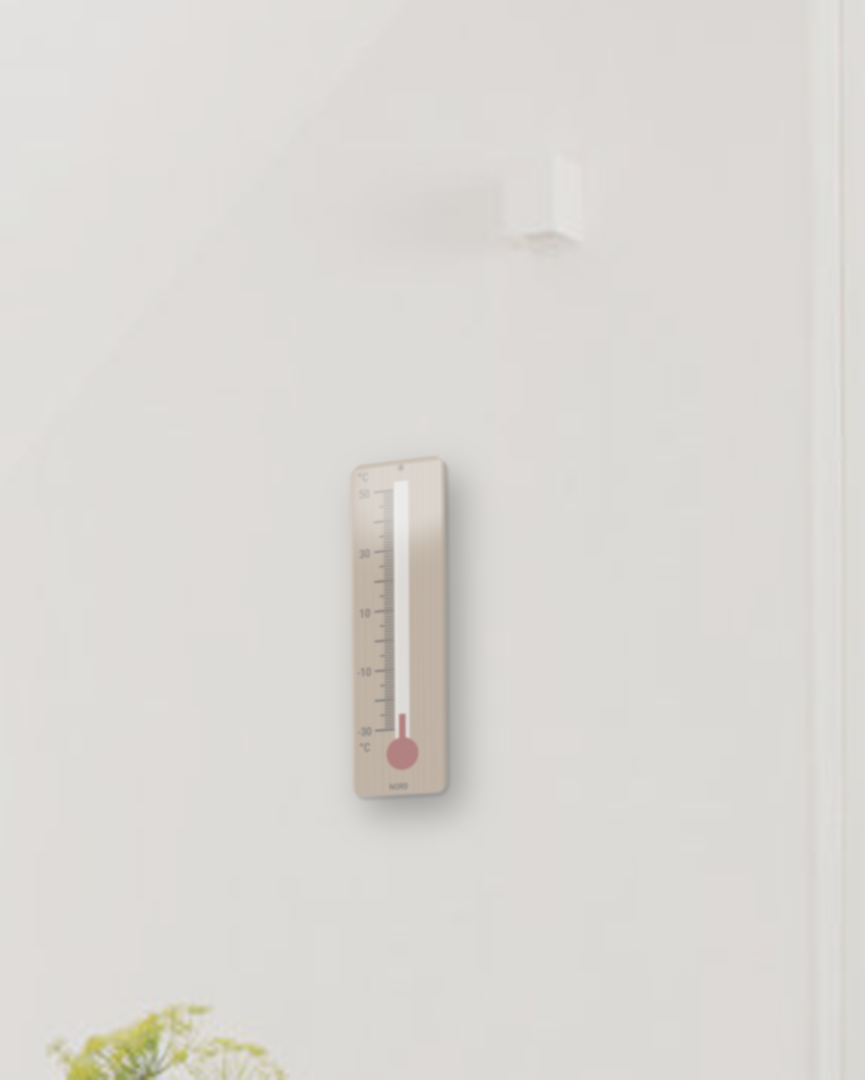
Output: -25°C
